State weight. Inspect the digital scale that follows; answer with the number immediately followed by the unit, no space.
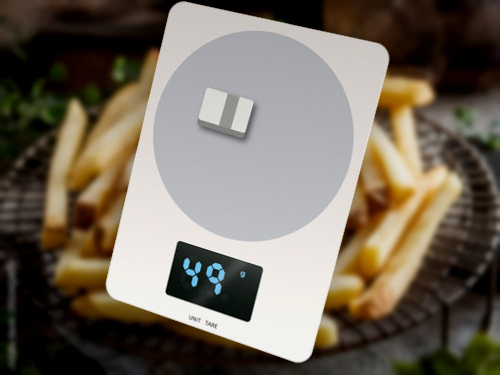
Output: 49g
